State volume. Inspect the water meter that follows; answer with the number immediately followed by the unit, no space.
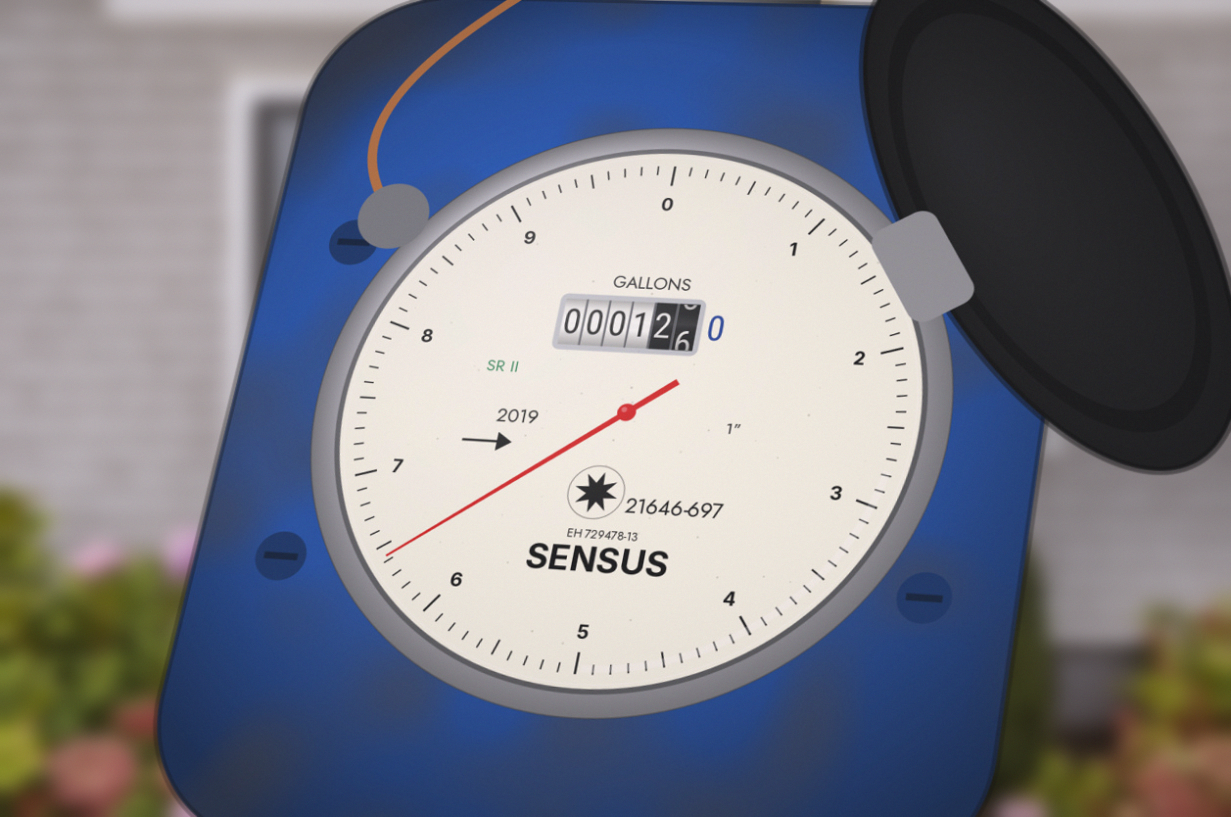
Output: 1256.4gal
